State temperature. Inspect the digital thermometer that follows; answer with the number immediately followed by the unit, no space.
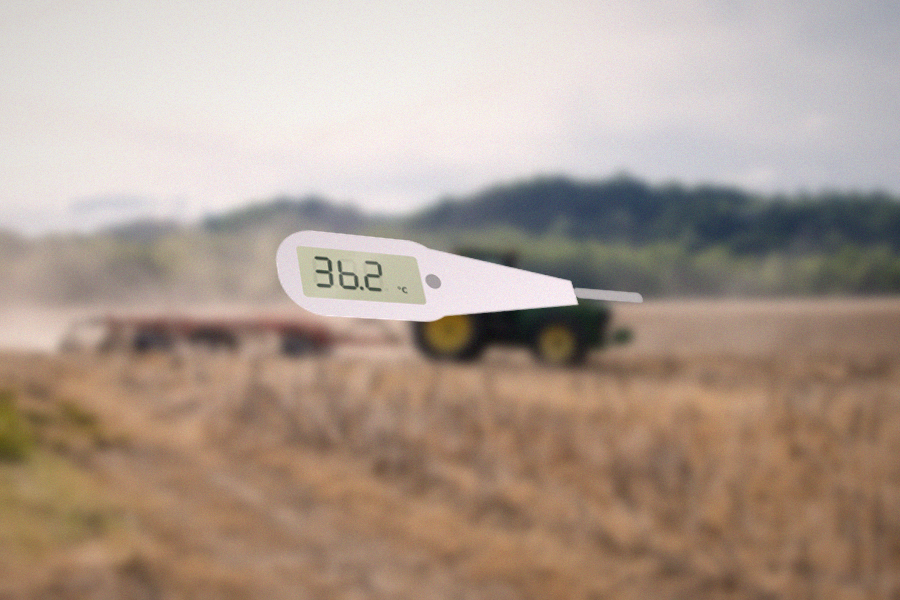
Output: 36.2°C
